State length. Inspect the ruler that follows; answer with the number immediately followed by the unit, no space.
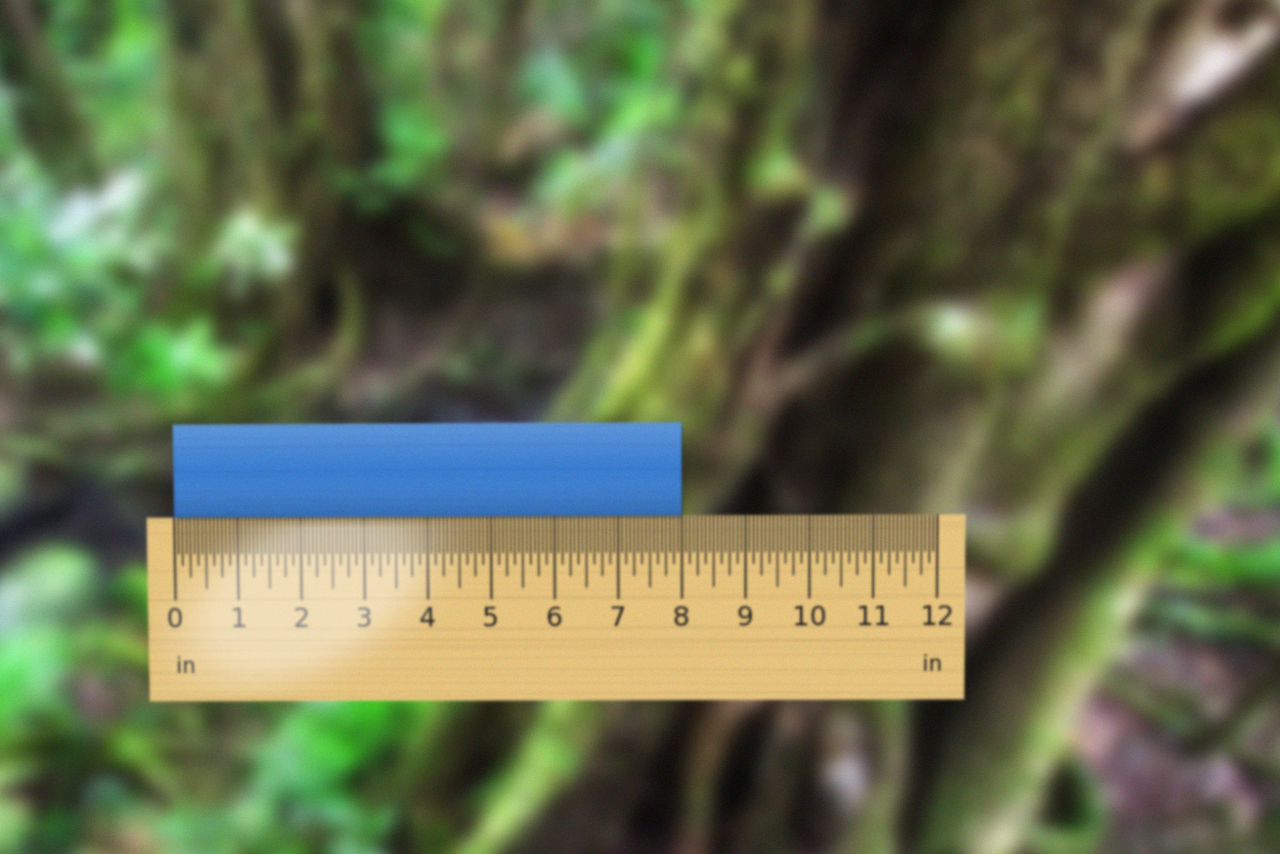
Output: 8in
